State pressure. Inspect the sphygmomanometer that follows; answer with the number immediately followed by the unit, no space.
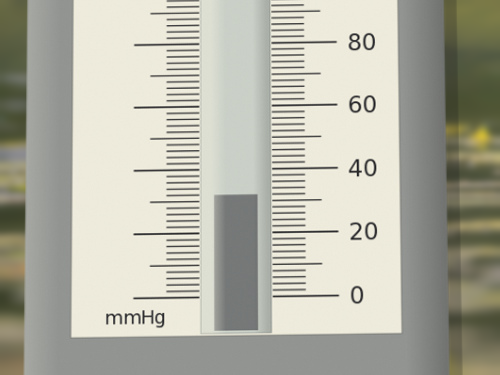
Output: 32mmHg
